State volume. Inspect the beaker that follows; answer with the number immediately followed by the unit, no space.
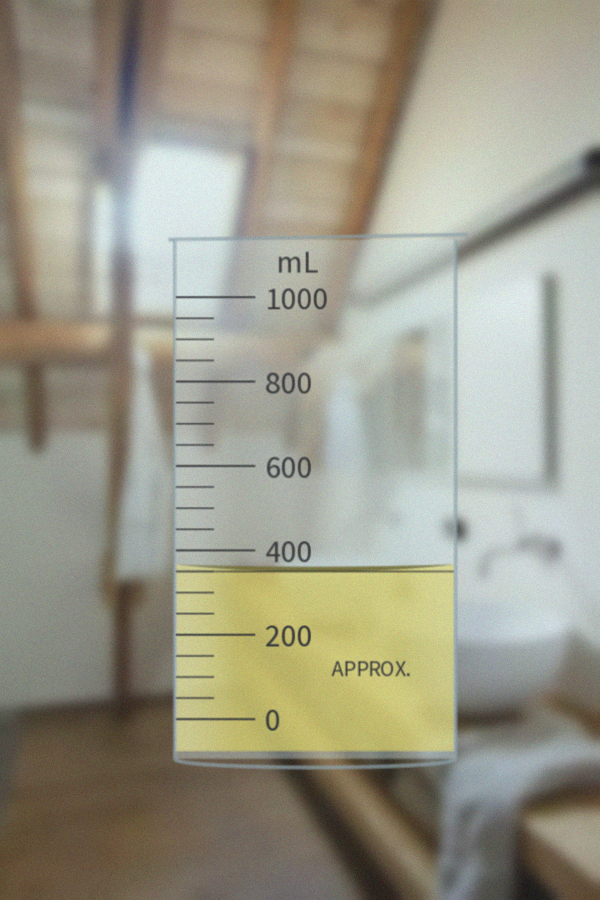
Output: 350mL
